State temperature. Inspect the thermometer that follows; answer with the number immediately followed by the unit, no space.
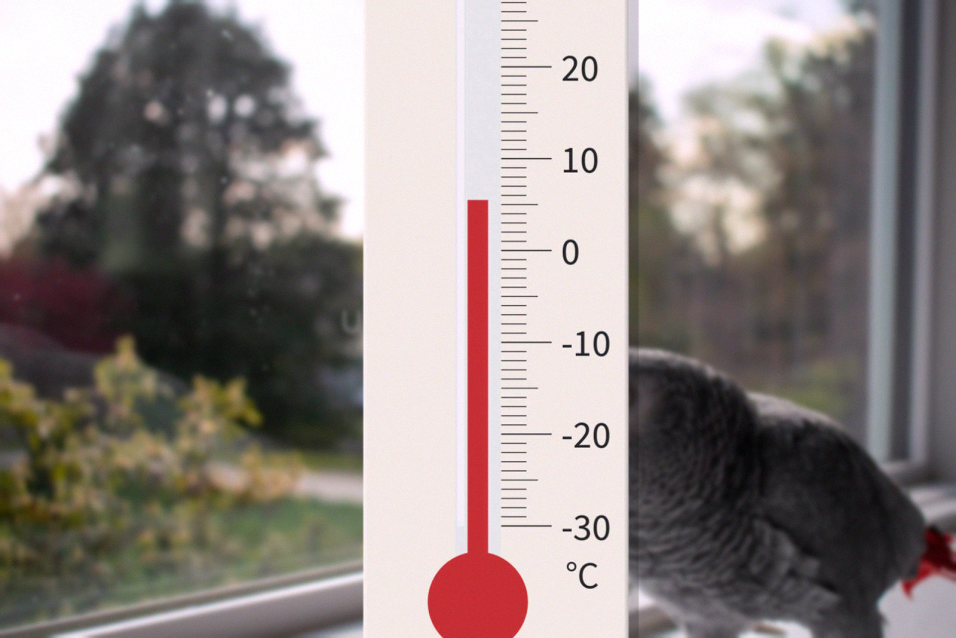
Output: 5.5°C
